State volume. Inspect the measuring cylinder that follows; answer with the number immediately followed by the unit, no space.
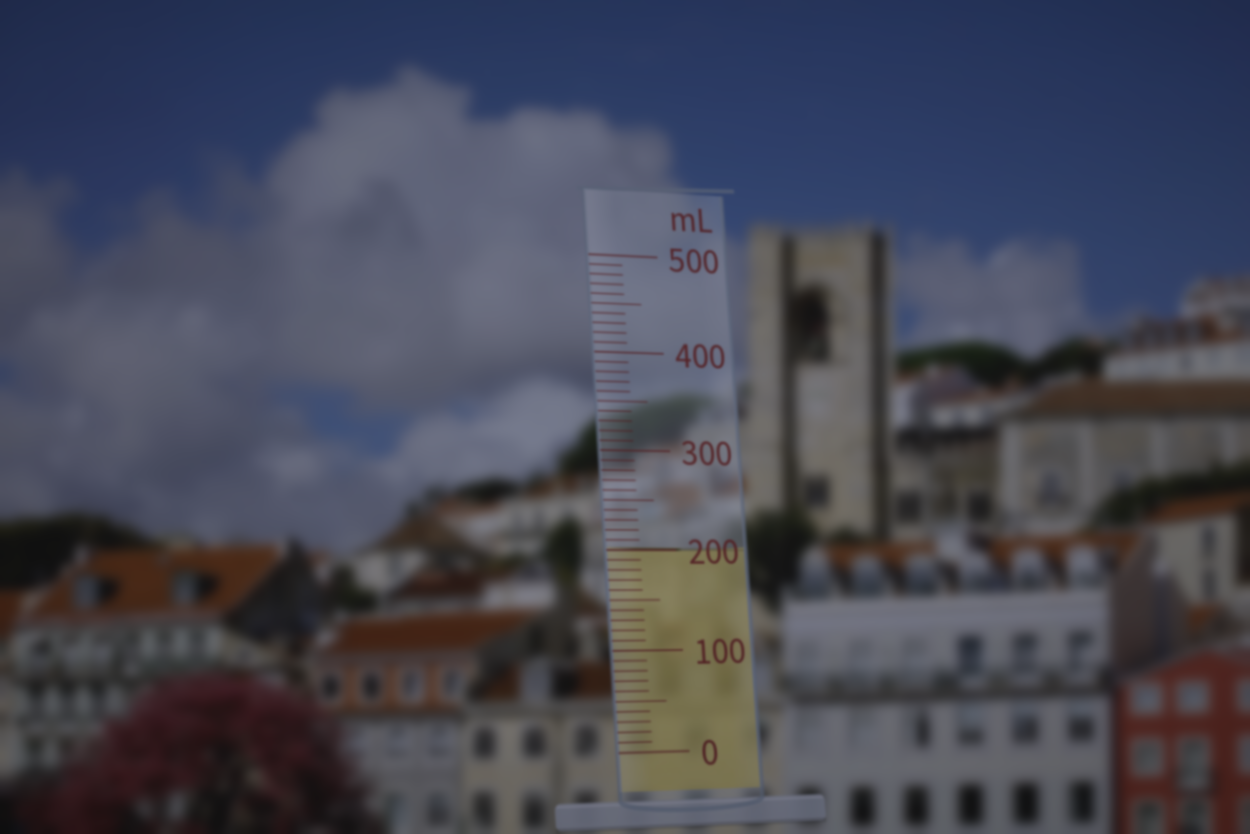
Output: 200mL
